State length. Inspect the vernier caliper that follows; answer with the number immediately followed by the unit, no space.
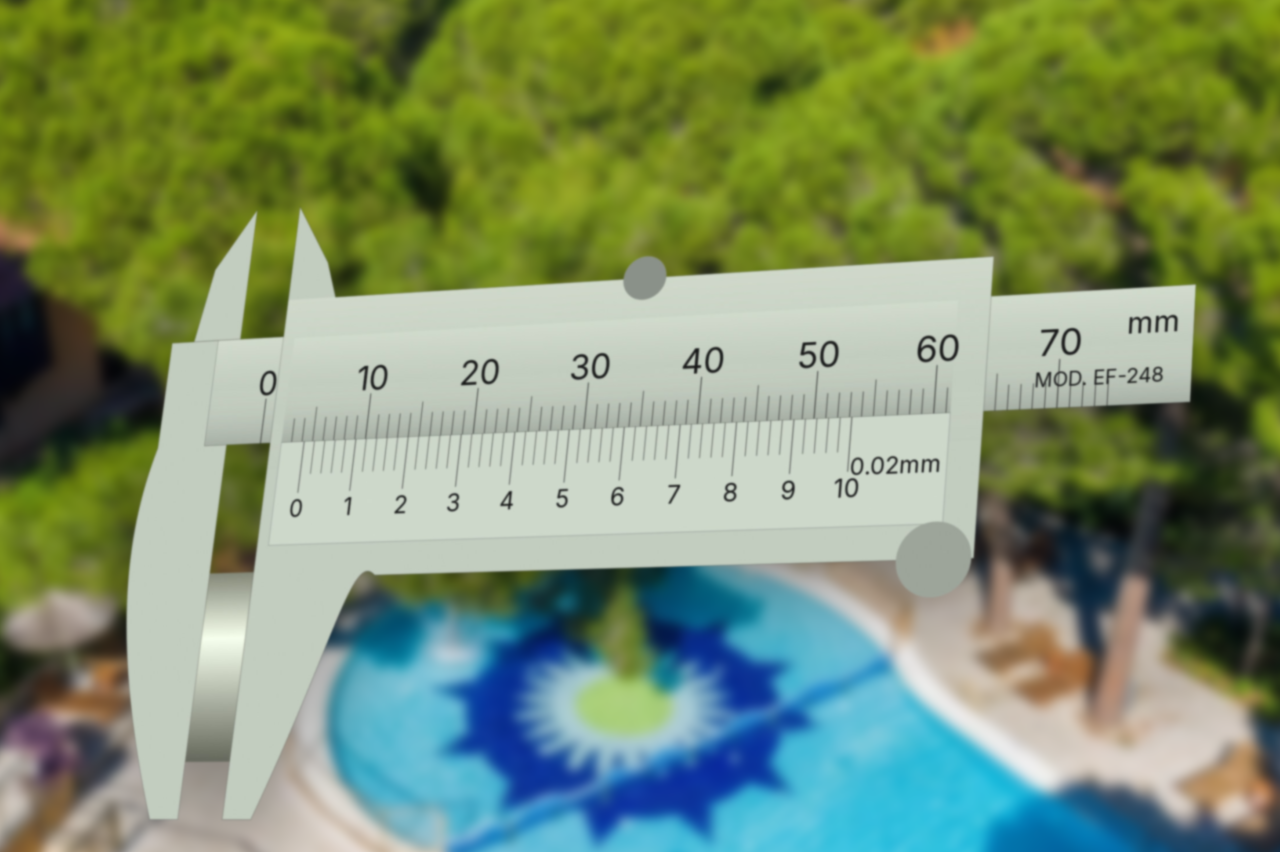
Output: 4.2mm
